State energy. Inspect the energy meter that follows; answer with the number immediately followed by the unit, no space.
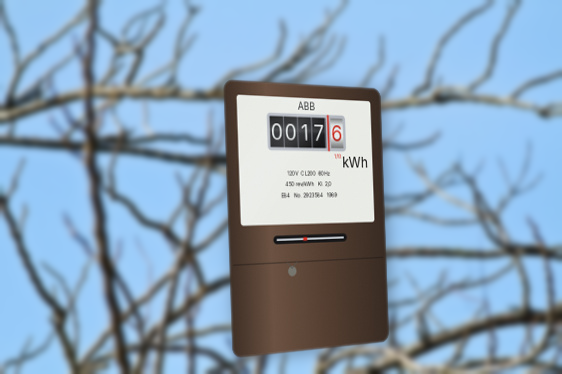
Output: 17.6kWh
